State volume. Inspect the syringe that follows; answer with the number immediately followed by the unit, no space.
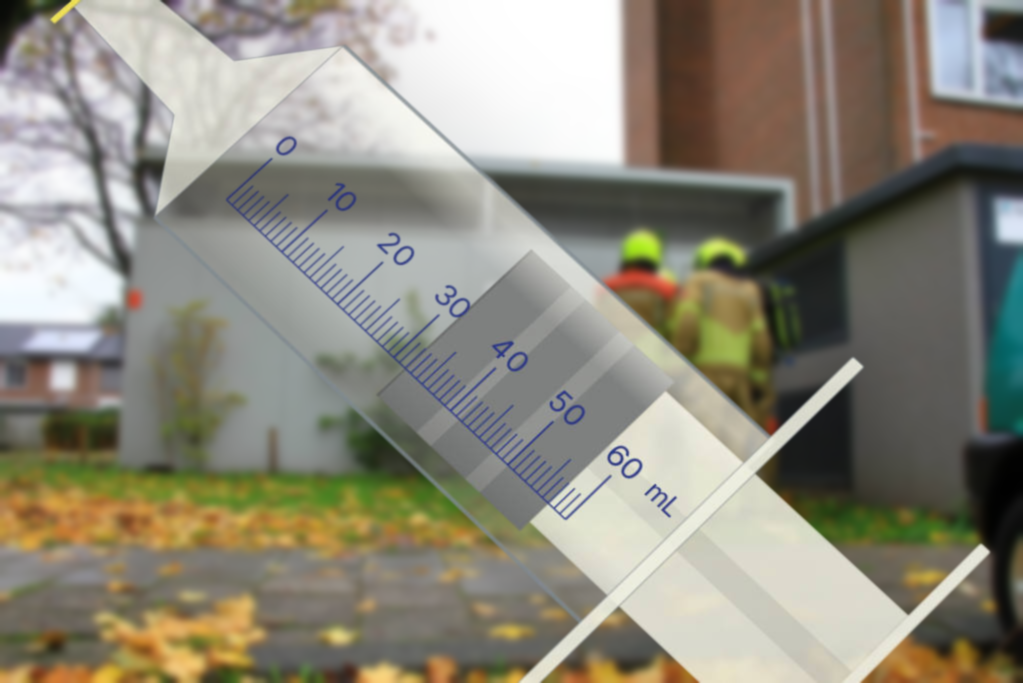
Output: 32mL
